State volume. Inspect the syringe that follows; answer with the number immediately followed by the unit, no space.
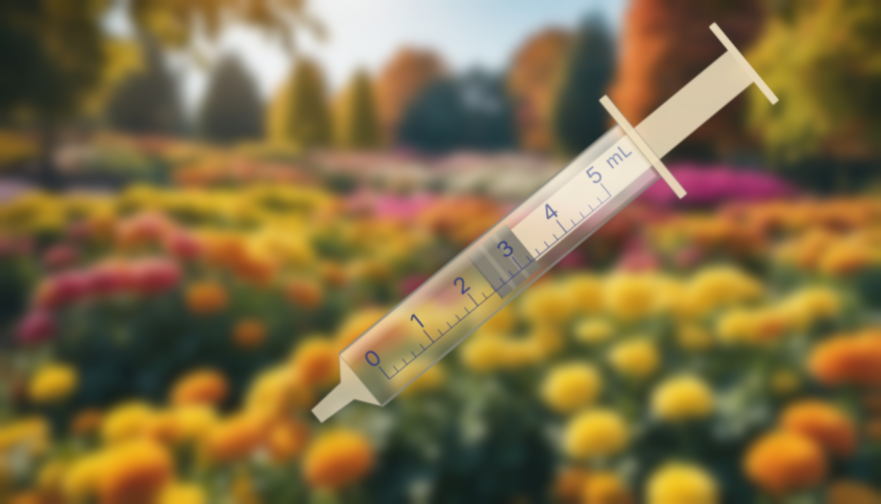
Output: 2.4mL
